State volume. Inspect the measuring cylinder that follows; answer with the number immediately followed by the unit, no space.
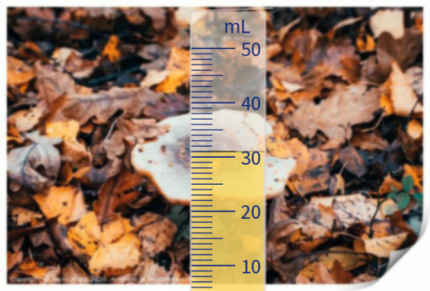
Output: 31mL
